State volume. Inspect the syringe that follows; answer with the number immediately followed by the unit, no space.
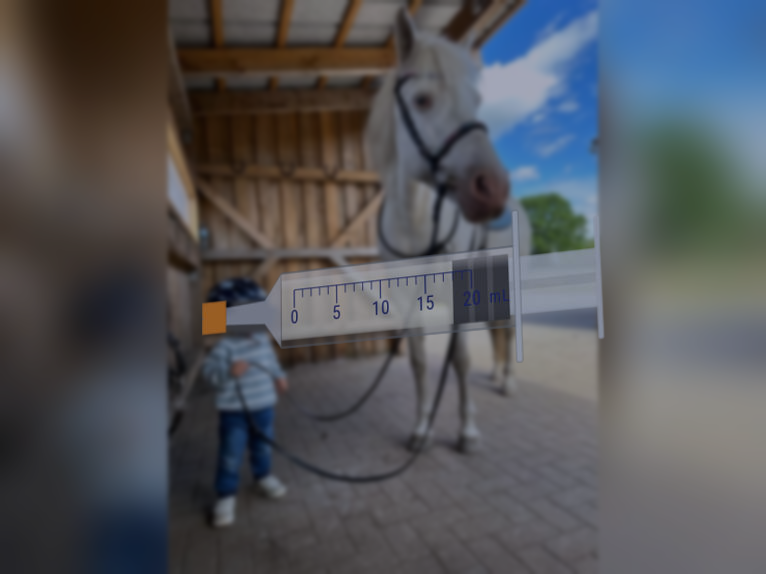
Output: 18mL
